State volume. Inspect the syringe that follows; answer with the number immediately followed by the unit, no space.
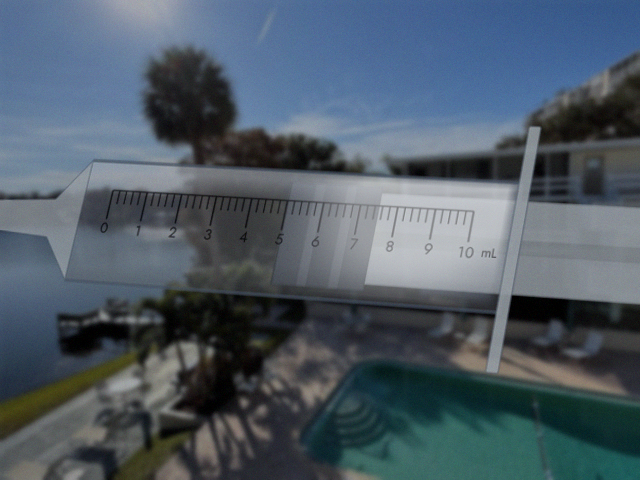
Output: 5mL
